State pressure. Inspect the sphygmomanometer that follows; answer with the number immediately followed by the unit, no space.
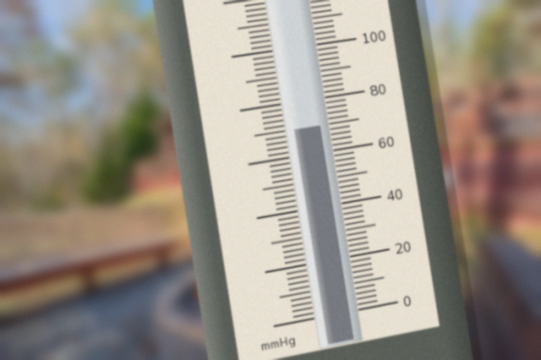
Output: 70mmHg
